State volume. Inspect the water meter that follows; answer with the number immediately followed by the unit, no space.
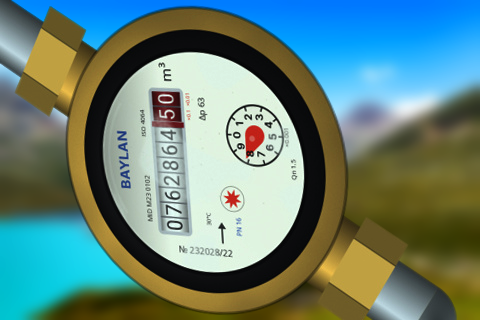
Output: 762864.508m³
